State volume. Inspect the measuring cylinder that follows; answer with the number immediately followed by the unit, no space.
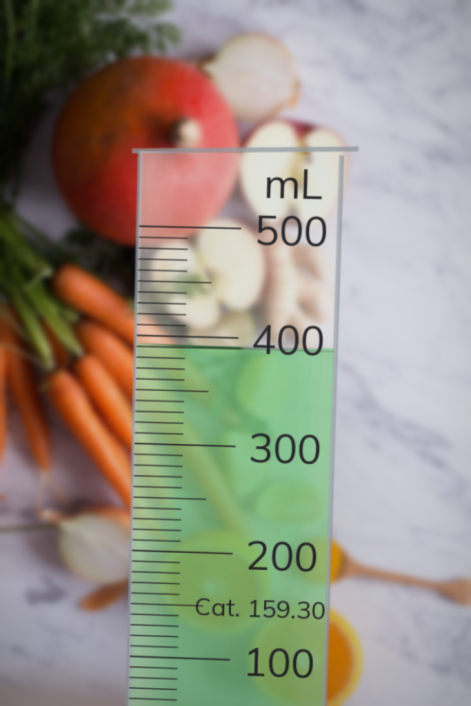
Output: 390mL
